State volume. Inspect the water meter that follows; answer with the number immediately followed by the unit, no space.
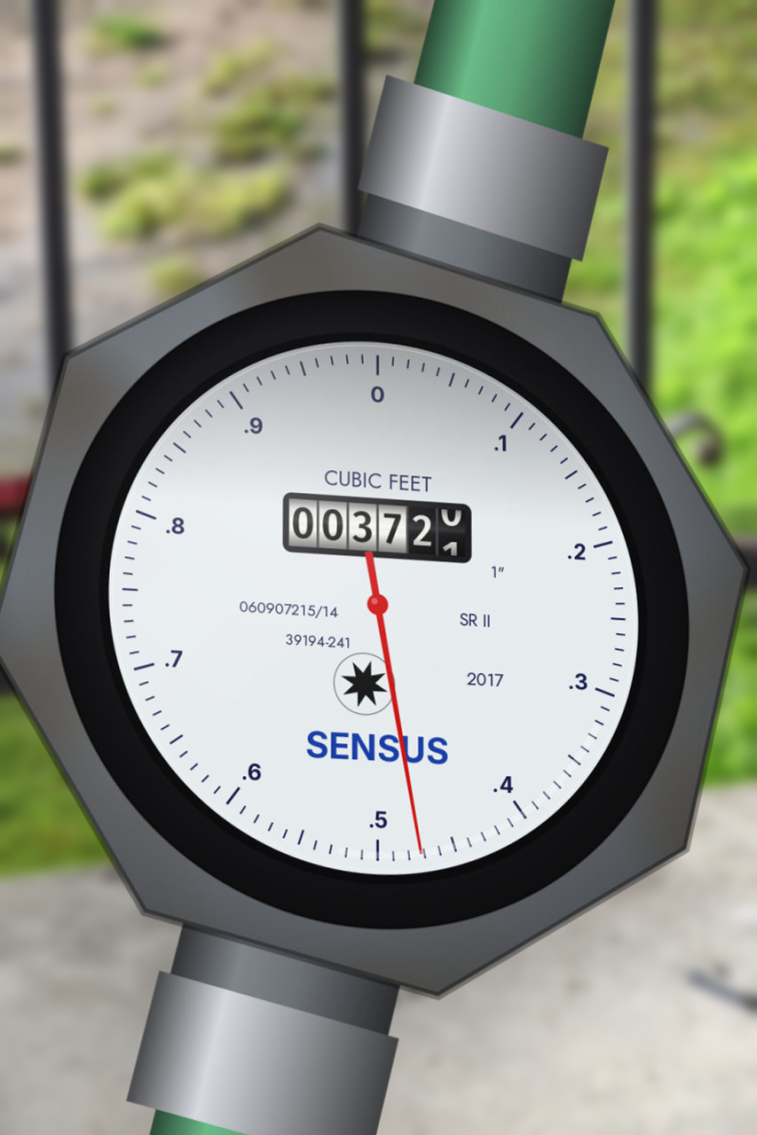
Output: 3720.47ft³
